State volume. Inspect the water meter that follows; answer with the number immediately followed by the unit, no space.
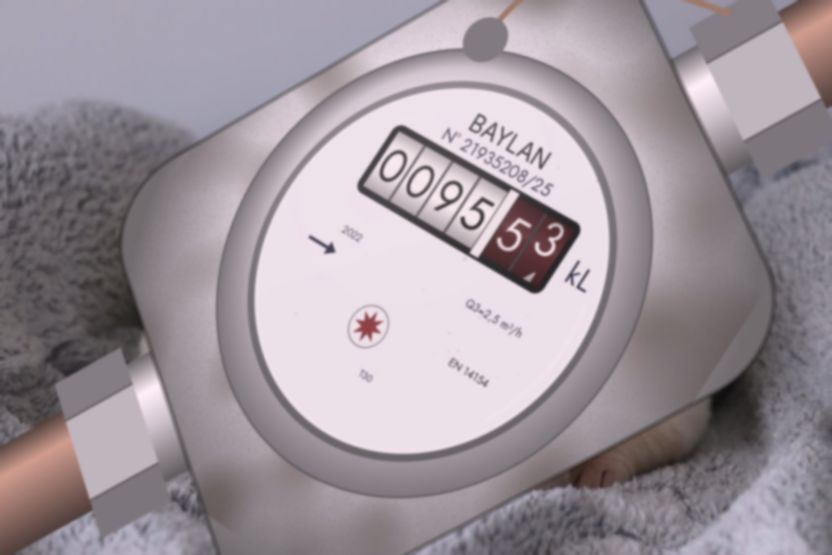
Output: 95.53kL
